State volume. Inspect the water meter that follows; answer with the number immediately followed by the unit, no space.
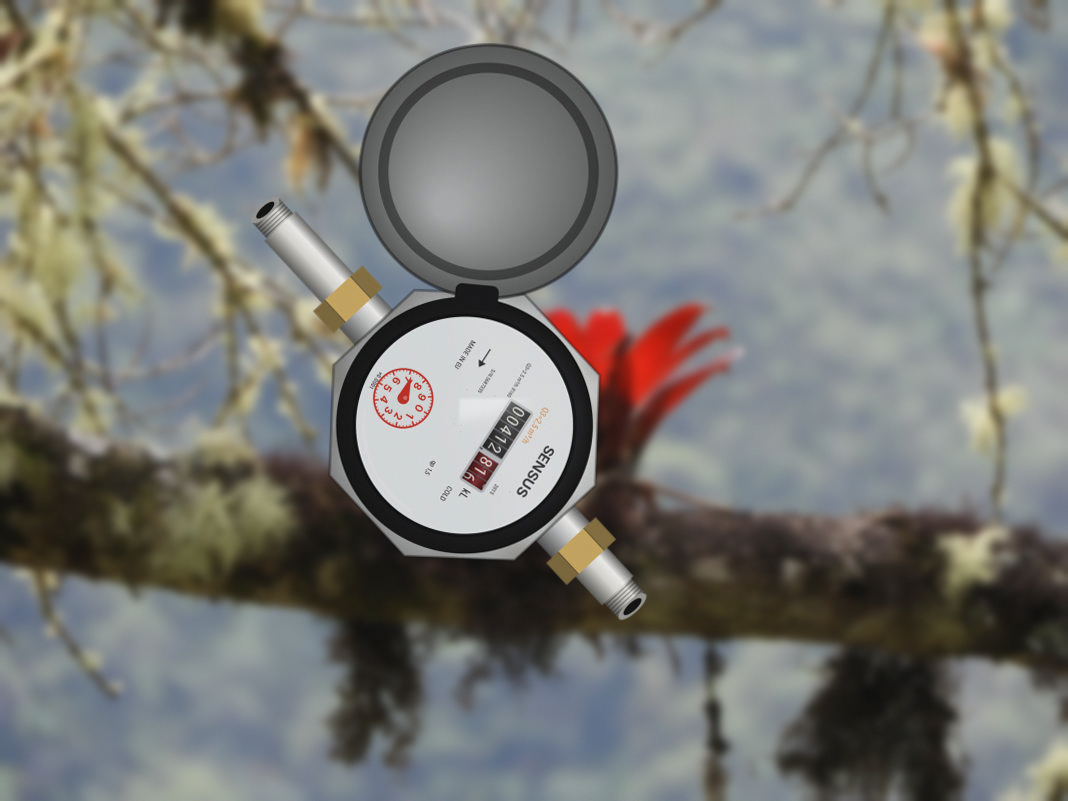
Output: 412.8157kL
